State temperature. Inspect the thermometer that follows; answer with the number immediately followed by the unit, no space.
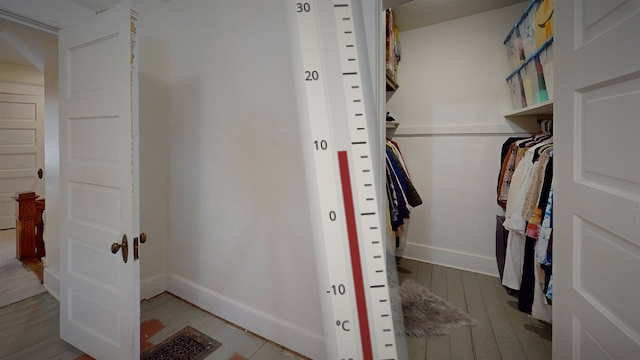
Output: 9°C
